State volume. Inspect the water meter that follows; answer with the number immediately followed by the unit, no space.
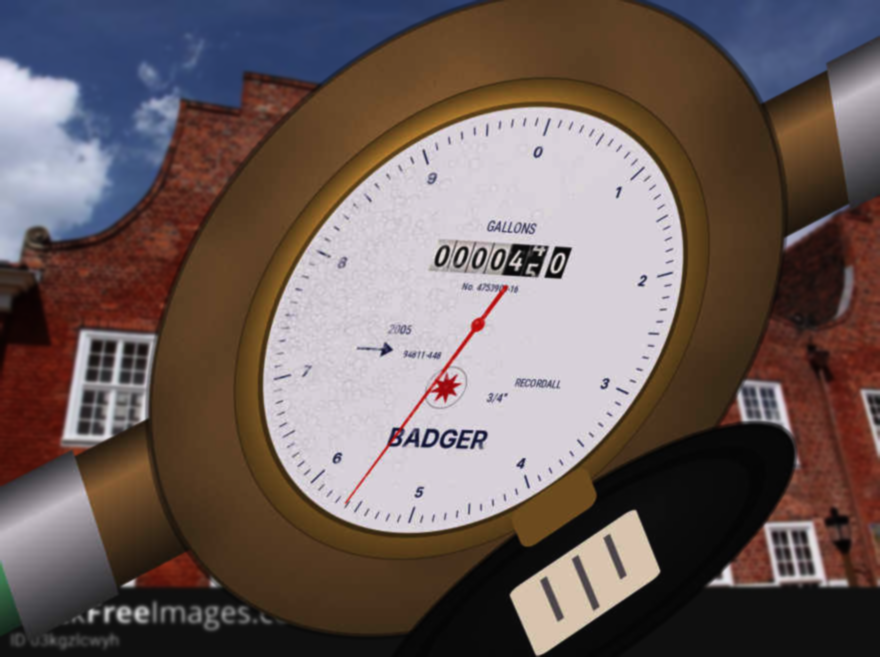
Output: 445.6gal
